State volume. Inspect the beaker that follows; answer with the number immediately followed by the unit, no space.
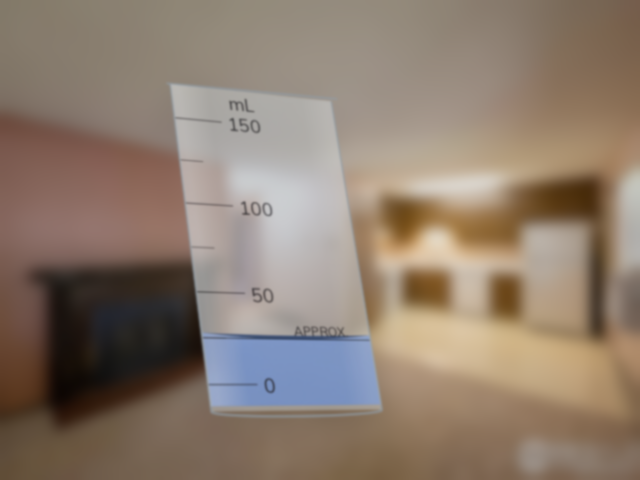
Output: 25mL
